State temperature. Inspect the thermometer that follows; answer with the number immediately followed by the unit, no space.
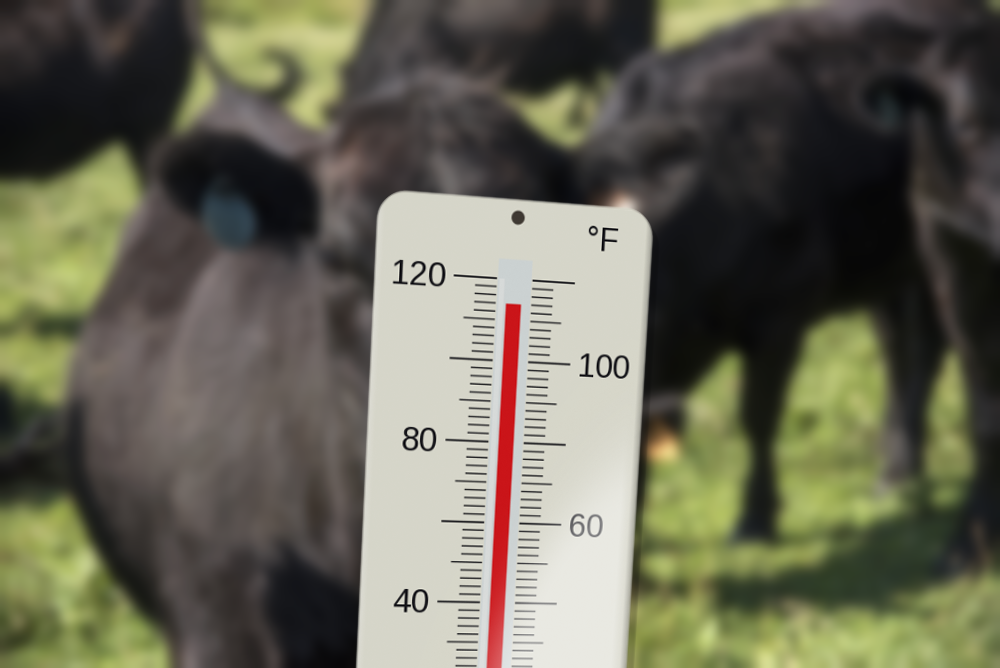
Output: 114°F
